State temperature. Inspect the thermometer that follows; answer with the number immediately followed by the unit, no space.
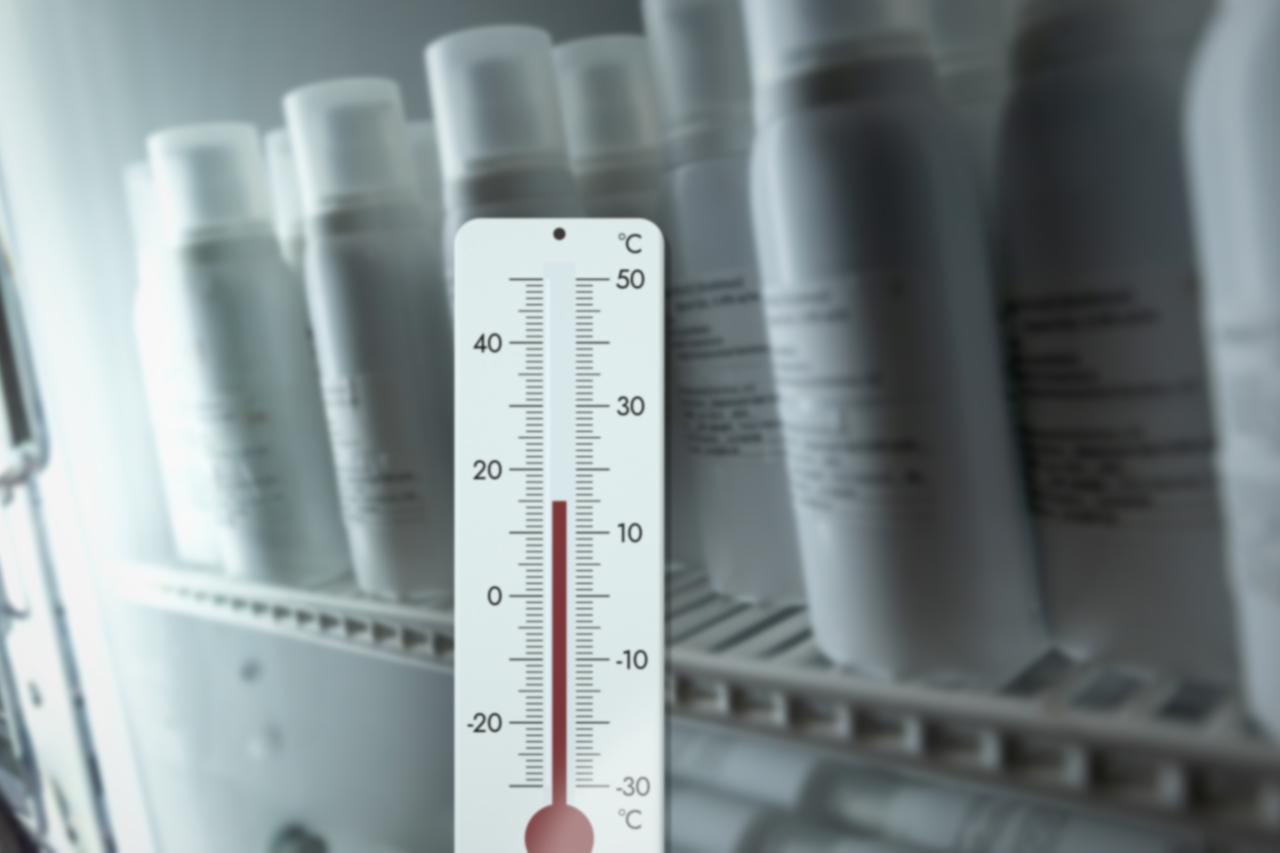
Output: 15°C
